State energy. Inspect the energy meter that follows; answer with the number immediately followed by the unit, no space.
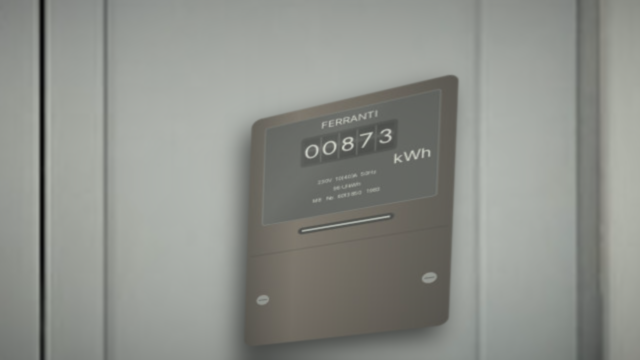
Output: 873kWh
